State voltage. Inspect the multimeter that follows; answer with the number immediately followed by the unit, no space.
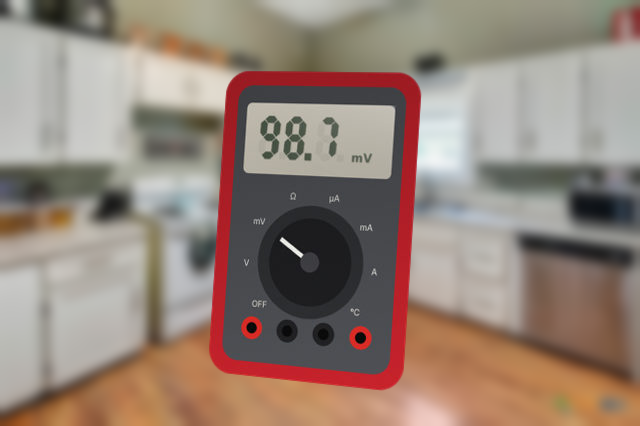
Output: 98.7mV
